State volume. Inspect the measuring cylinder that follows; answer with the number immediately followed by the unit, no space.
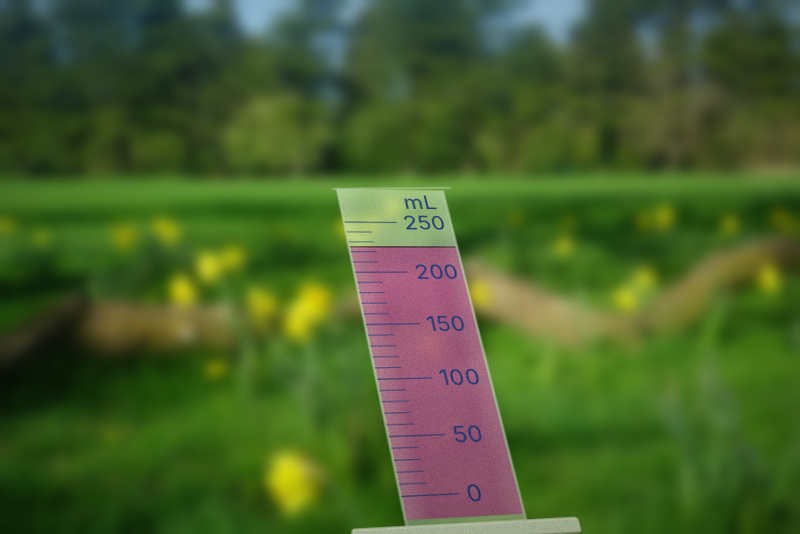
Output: 225mL
